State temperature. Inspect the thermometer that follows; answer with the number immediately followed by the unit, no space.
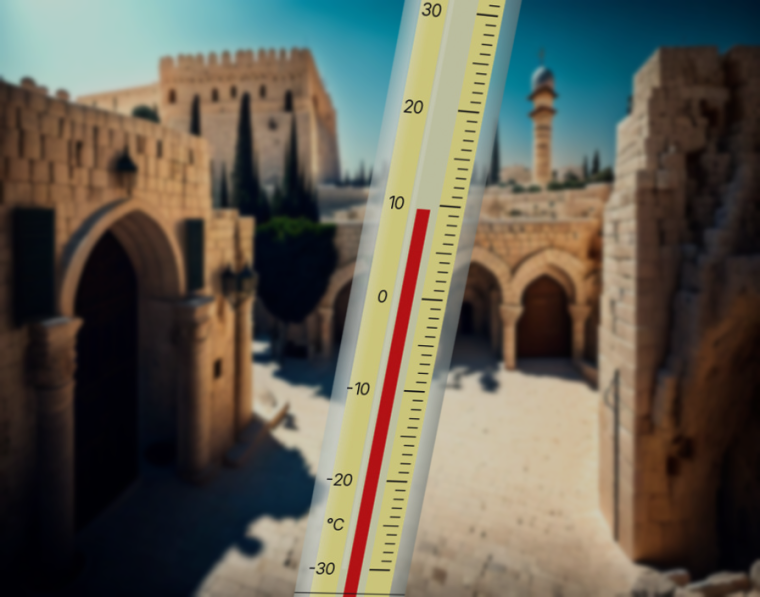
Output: 9.5°C
